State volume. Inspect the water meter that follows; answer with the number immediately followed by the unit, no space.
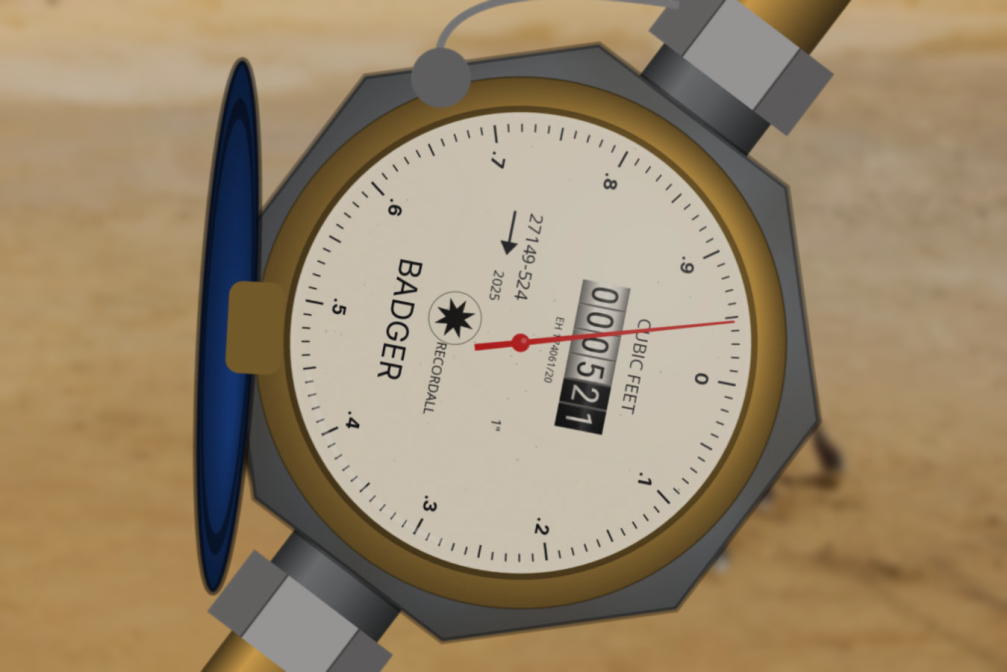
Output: 520.95ft³
